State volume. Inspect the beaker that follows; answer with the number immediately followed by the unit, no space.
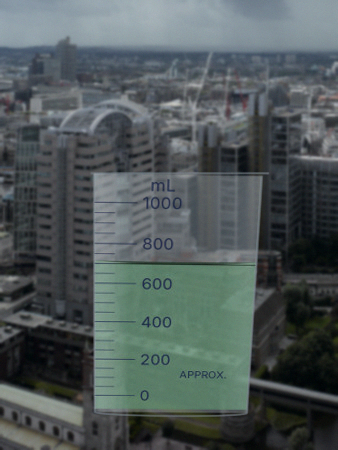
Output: 700mL
